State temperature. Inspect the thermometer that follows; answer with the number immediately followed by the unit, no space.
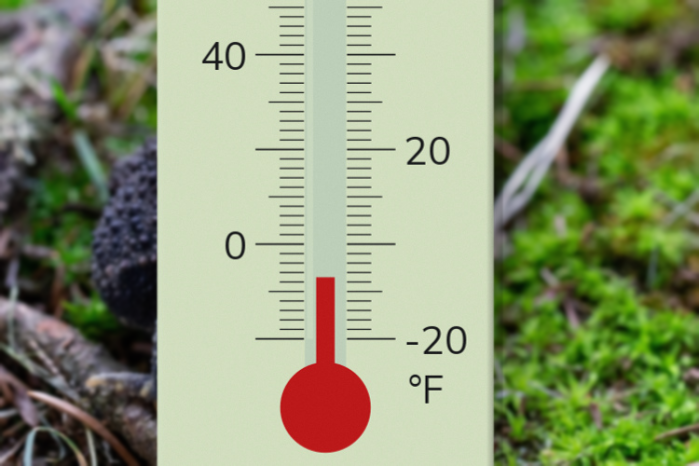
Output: -7°F
